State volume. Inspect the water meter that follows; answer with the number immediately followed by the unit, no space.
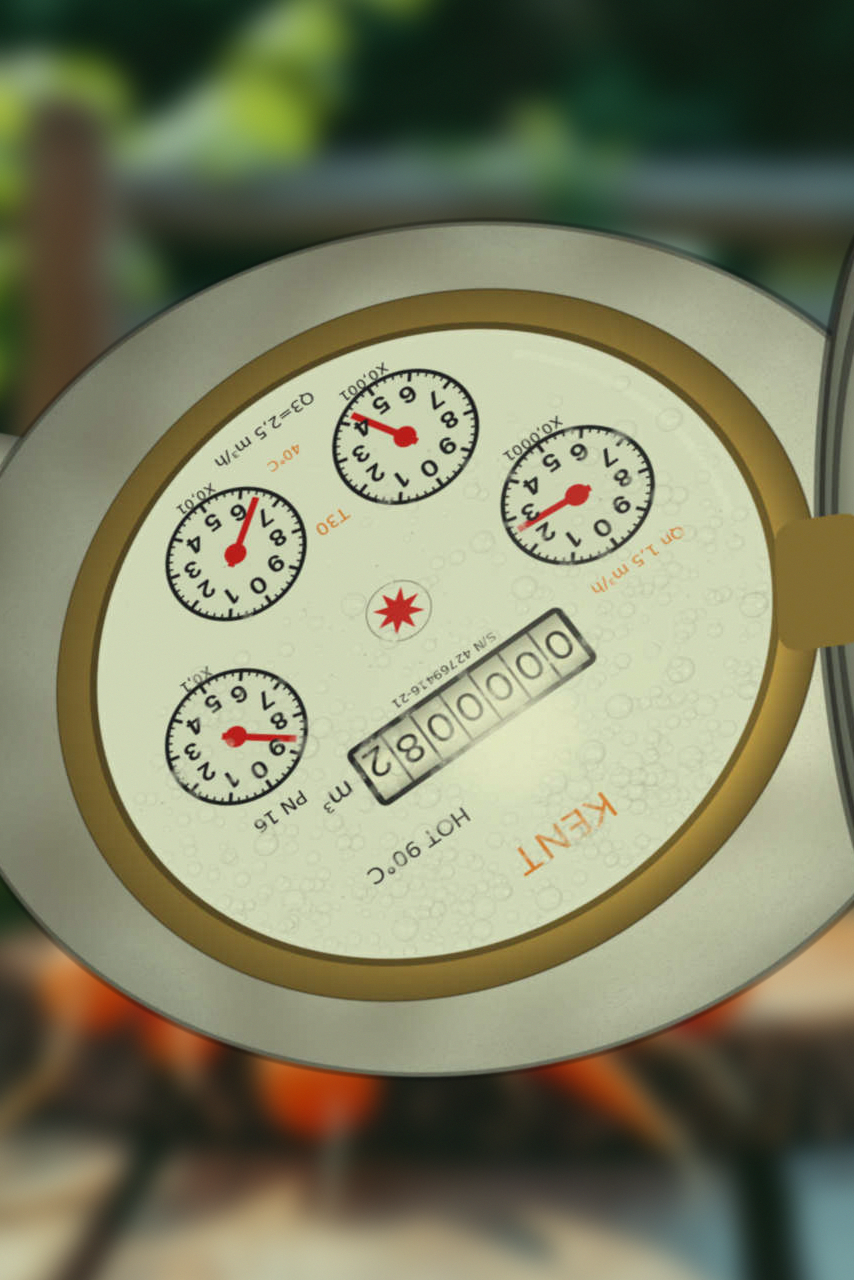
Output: 81.8642m³
